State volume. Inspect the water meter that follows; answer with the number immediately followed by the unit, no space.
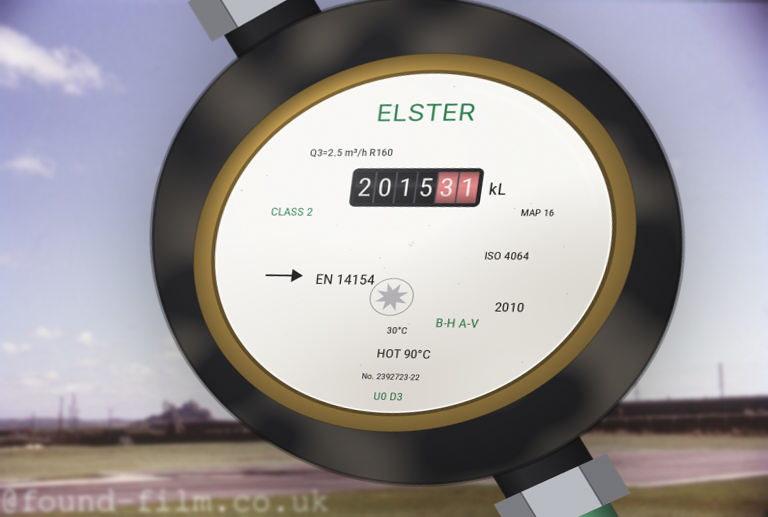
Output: 2015.31kL
